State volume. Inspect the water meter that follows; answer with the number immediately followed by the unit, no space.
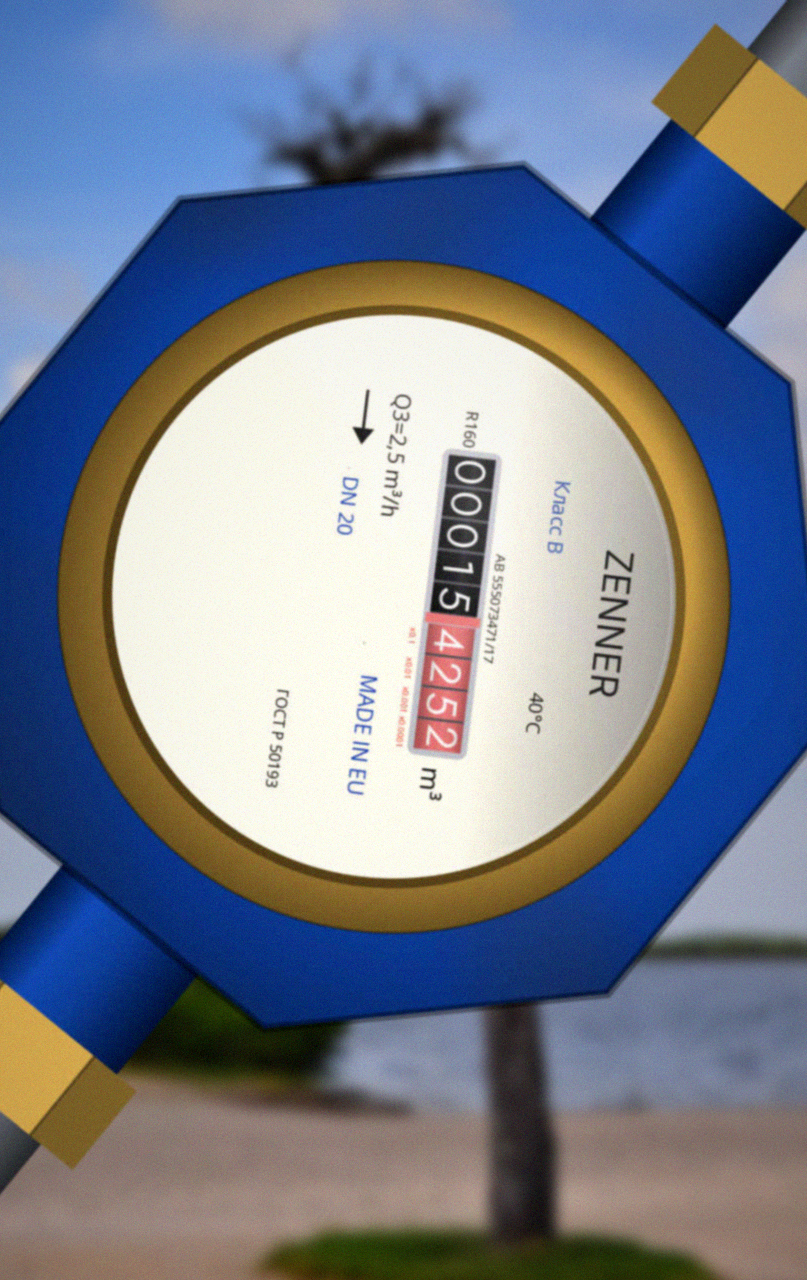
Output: 15.4252m³
